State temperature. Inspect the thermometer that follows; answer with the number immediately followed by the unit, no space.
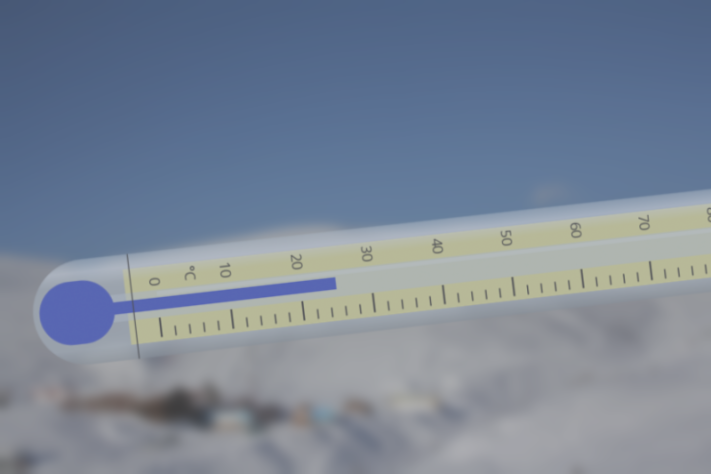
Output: 25°C
